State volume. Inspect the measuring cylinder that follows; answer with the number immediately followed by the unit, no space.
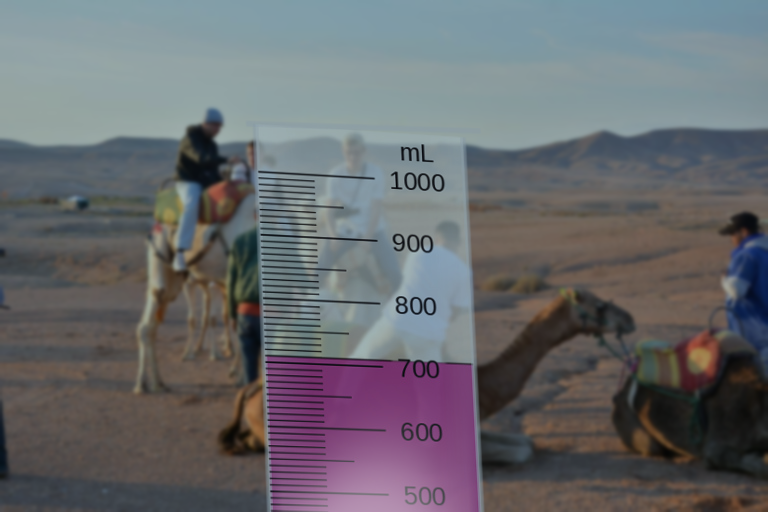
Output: 710mL
